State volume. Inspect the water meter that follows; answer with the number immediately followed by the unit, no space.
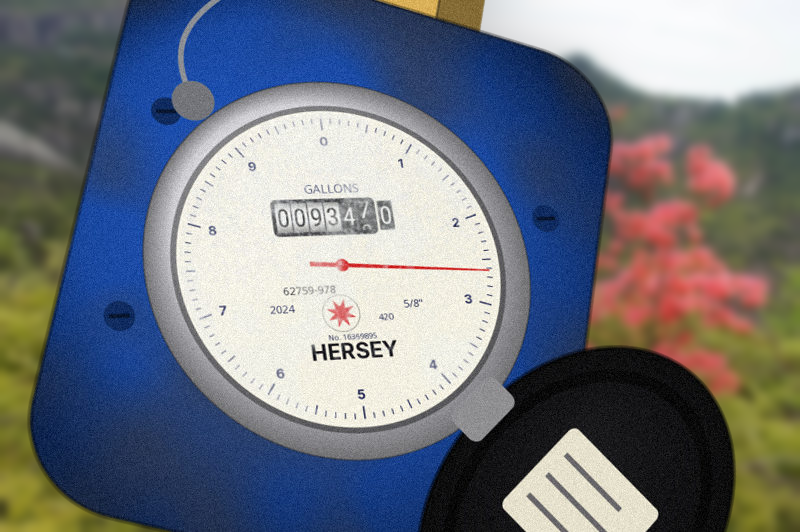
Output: 93472.6gal
